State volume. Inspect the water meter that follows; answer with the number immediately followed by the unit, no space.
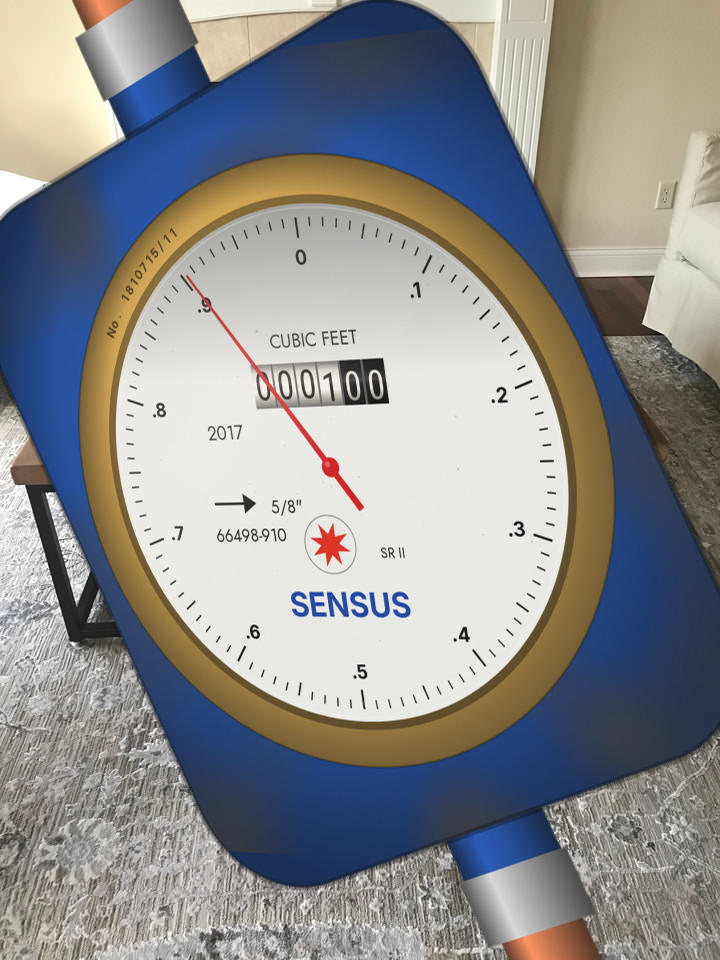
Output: 99.90ft³
